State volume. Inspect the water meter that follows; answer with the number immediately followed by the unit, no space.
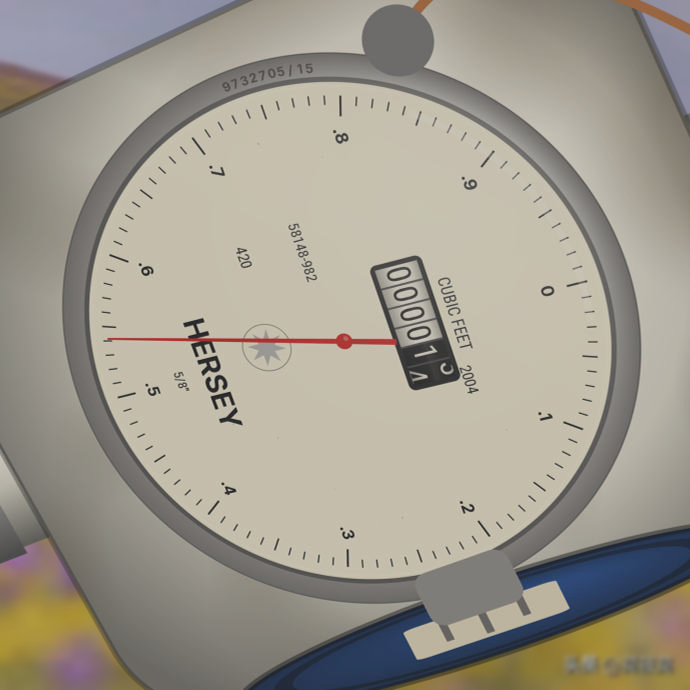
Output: 13.54ft³
